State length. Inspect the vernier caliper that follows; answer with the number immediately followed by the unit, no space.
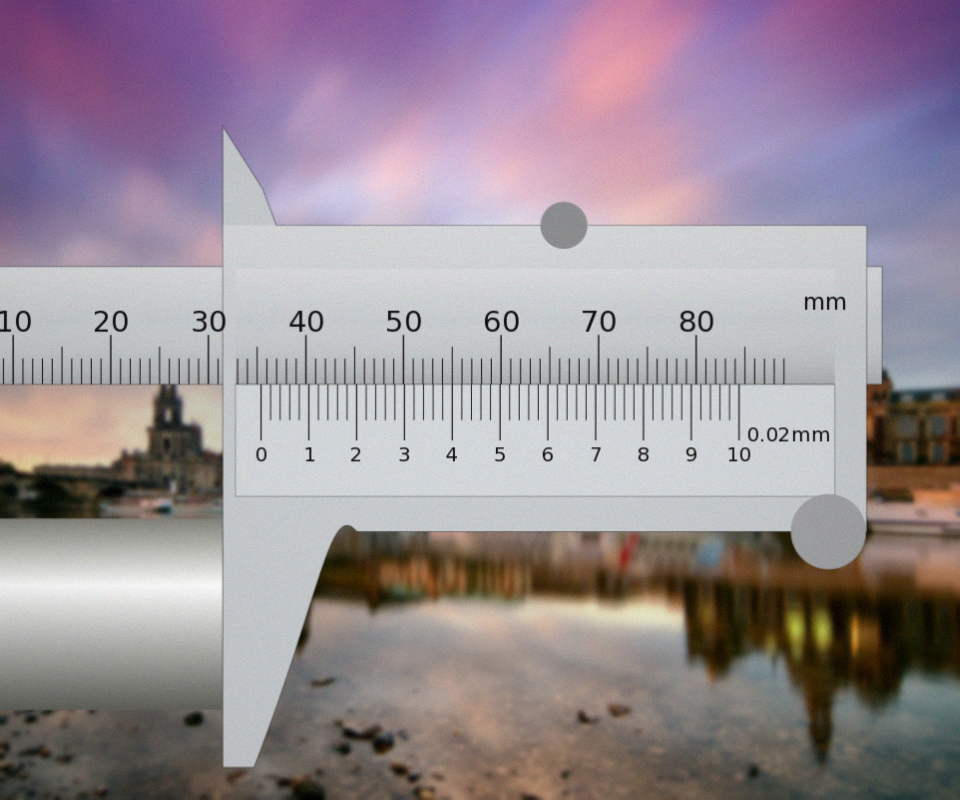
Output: 35.4mm
